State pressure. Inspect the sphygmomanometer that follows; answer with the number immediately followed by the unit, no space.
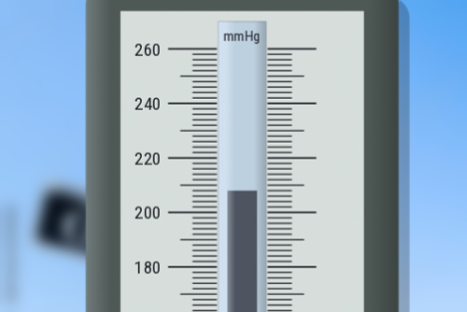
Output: 208mmHg
